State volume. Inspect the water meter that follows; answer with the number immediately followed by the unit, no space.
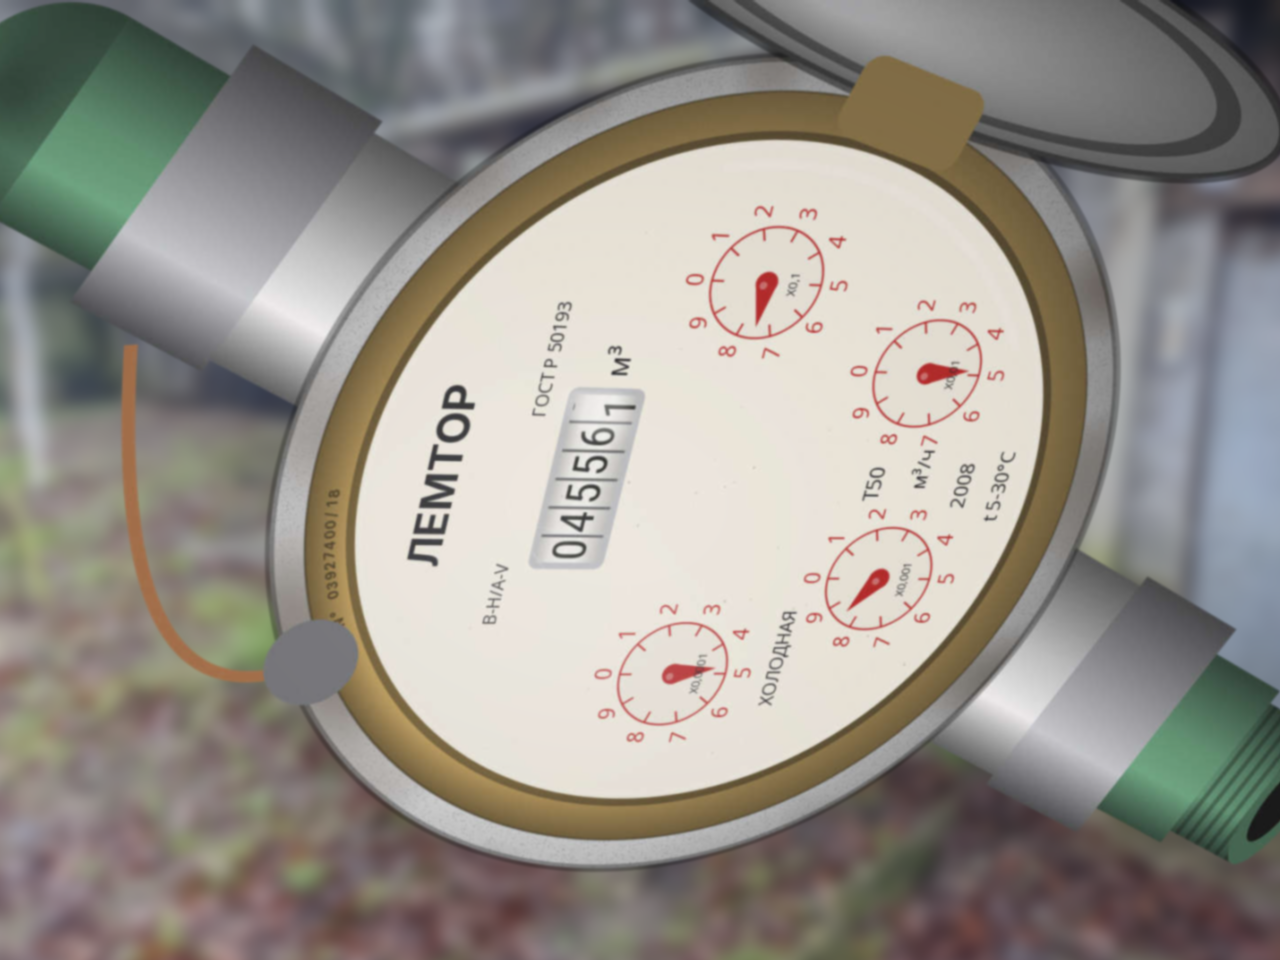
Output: 45560.7484m³
